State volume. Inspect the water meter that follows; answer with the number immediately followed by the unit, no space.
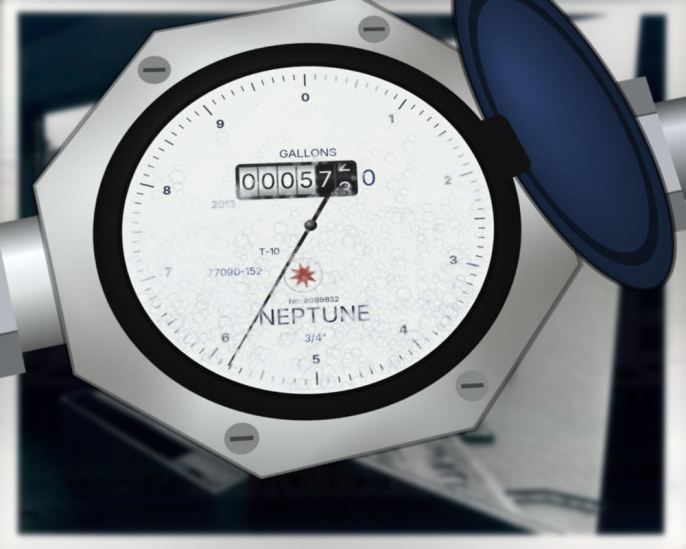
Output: 5725.8gal
